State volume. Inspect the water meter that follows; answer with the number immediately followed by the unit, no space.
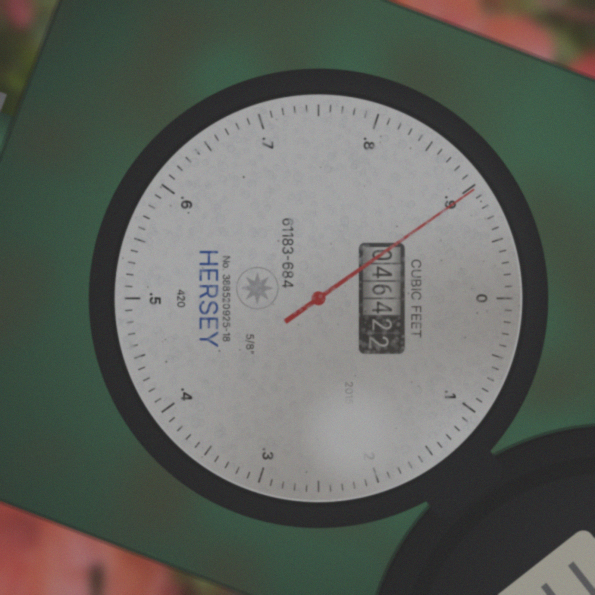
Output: 46421.90ft³
